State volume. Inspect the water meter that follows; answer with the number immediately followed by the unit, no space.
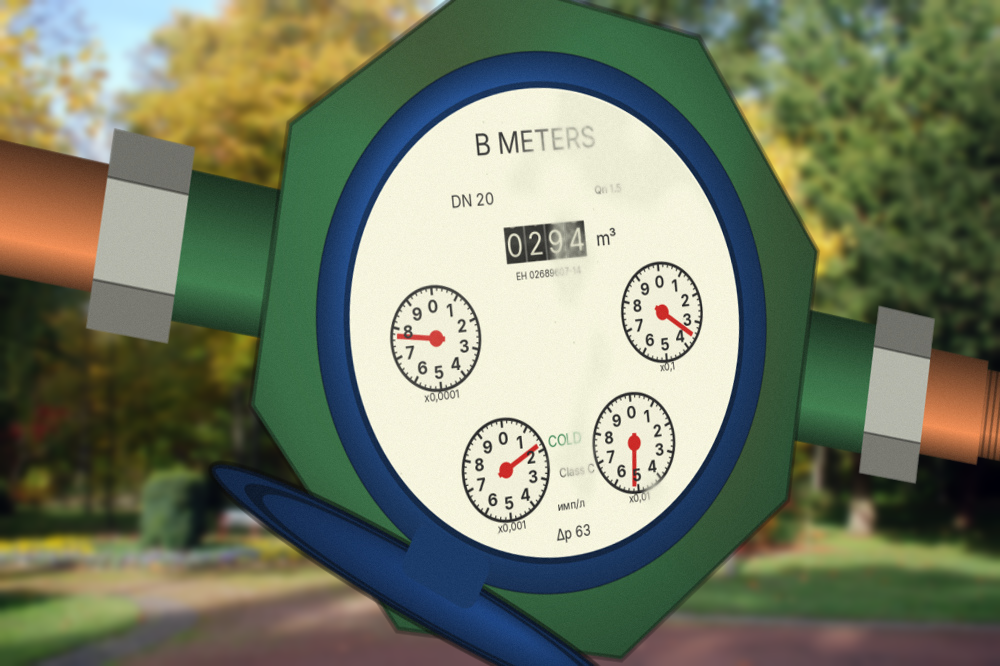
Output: 294.3517m³
